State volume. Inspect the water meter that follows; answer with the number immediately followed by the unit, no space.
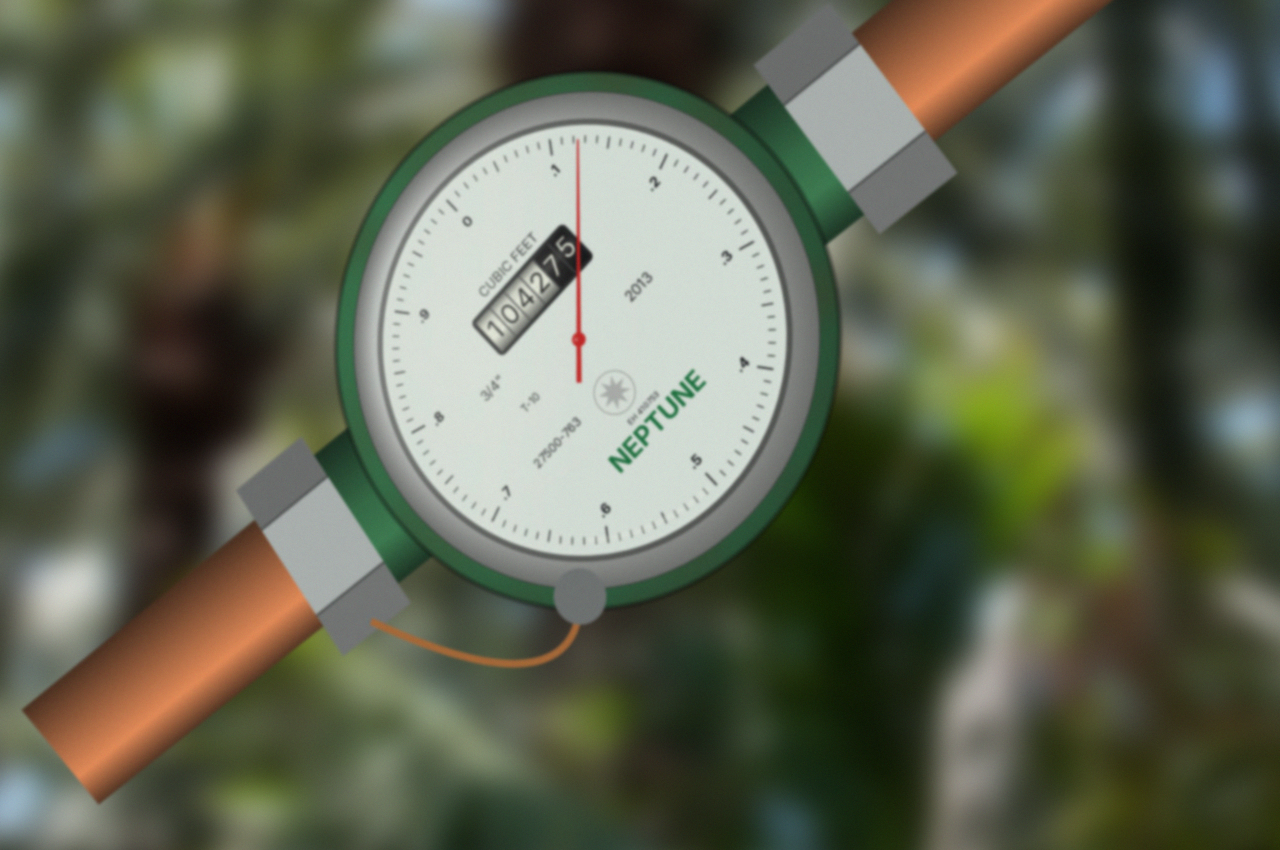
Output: 104275.12ft³
